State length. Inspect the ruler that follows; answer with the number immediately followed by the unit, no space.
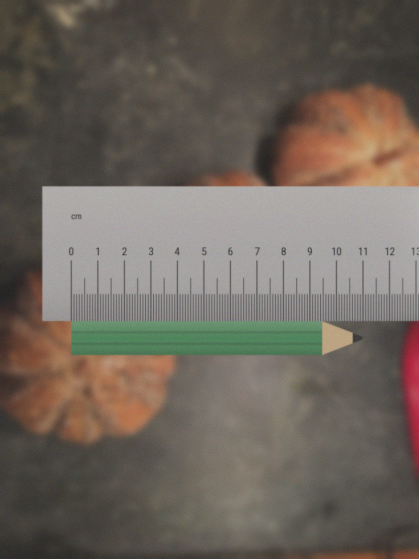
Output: 11cm
